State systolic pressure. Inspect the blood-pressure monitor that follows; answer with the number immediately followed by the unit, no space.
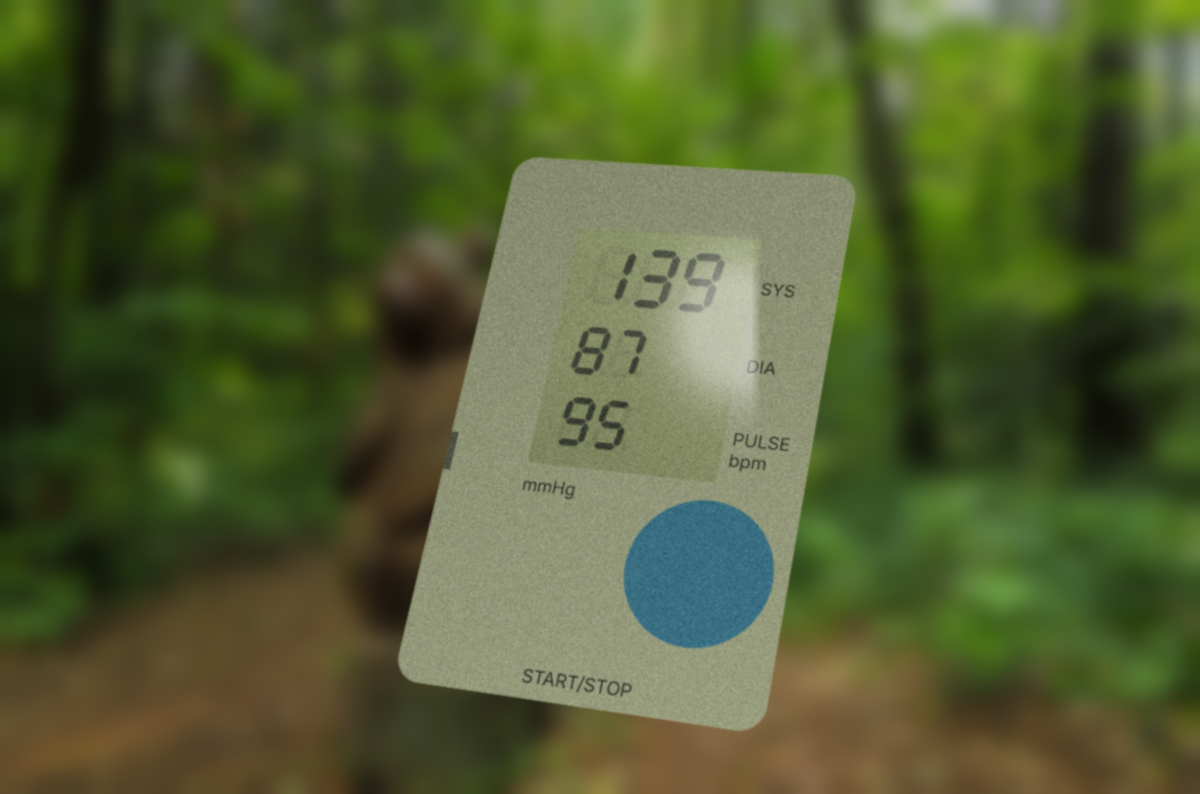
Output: 139mmHg
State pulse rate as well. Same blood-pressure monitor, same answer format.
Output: 95bpm
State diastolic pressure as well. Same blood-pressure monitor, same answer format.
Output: 87mmHg
